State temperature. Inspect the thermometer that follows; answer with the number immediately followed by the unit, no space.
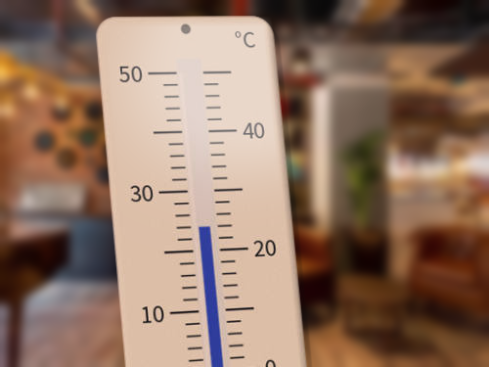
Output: 24°C
